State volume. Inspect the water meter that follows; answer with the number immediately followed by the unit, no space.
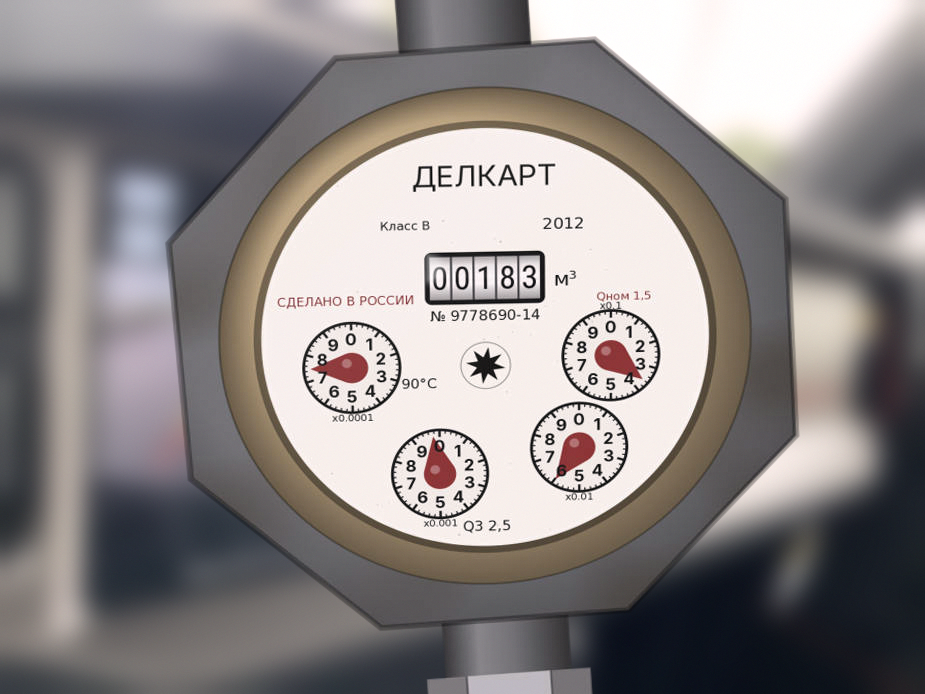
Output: 183.3597m³
